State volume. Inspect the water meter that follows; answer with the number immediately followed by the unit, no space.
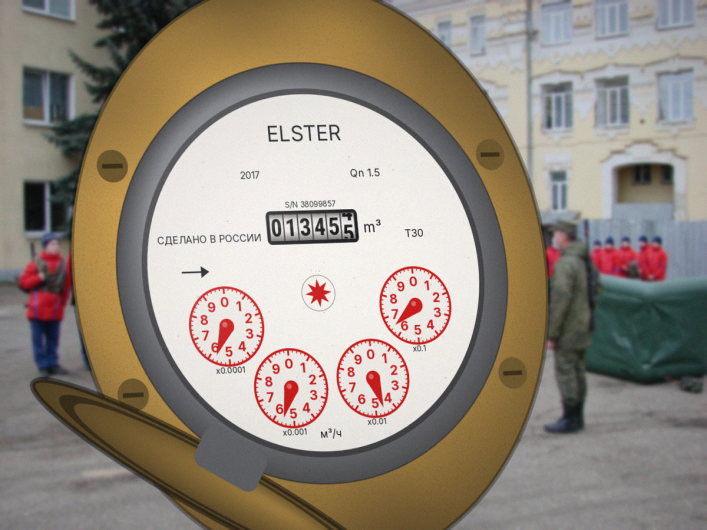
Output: 13454.6455m³
